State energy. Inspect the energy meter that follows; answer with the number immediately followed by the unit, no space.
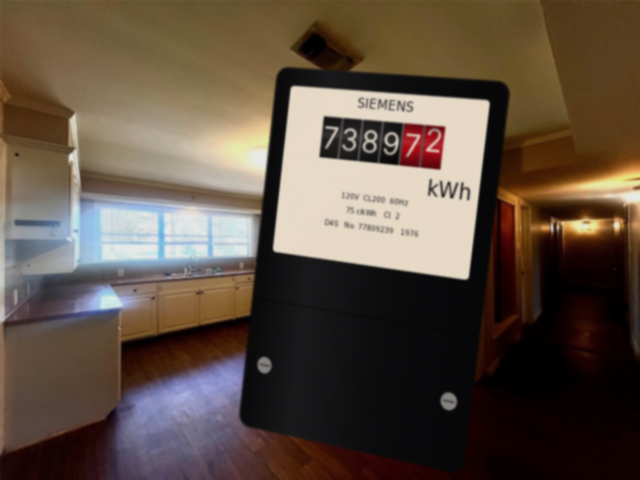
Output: 7389.72kWh
